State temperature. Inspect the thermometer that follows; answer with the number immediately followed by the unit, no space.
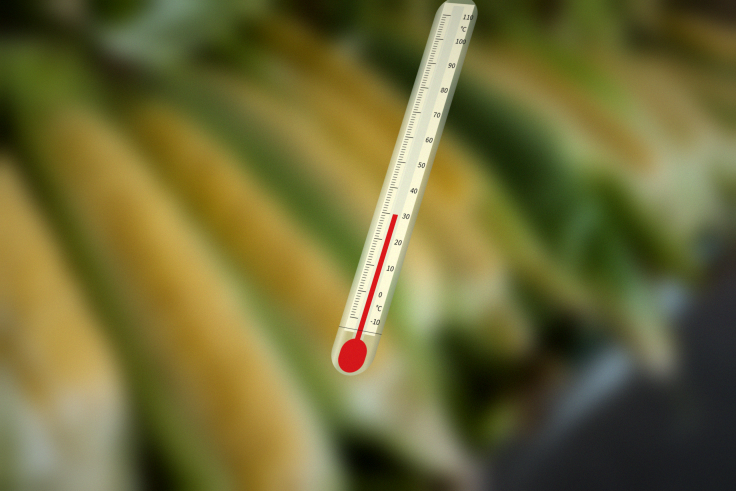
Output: 30°C
